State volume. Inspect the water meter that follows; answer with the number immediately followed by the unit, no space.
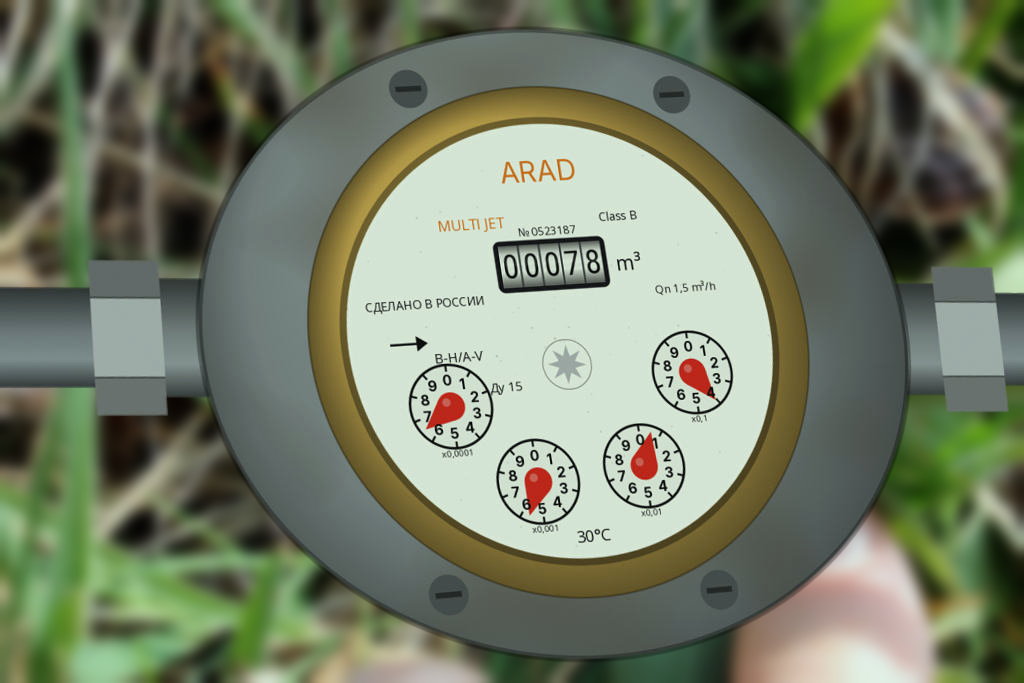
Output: 78.4056m³
